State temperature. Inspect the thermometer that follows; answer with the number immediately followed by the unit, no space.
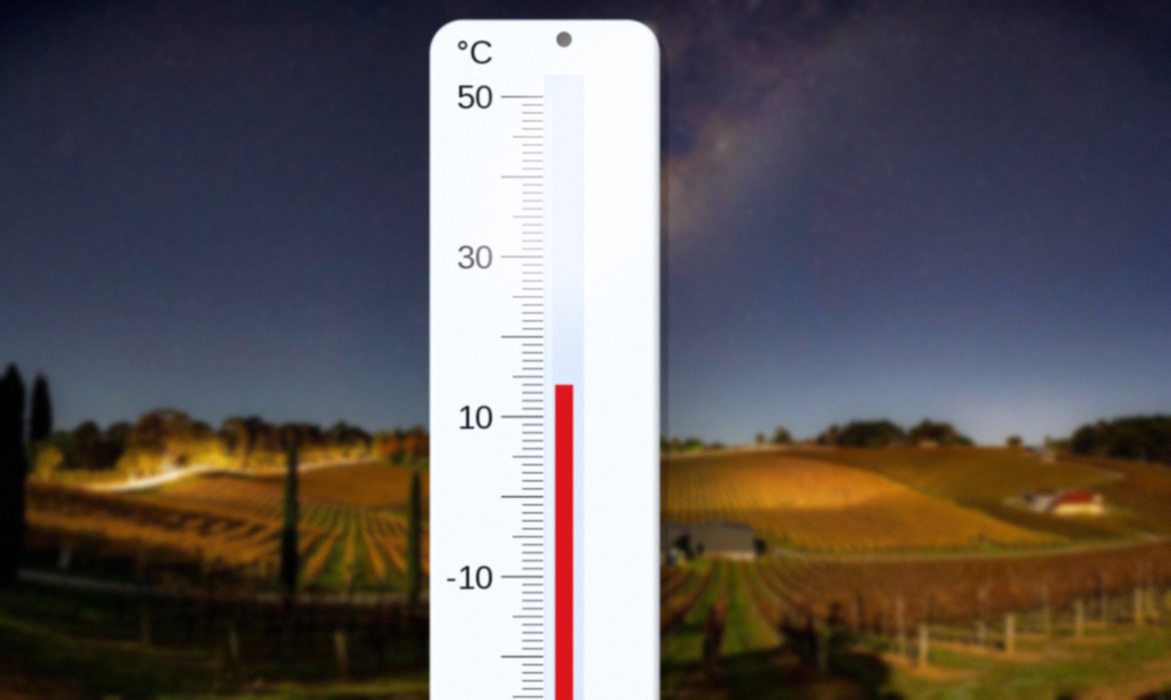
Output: 14°C
